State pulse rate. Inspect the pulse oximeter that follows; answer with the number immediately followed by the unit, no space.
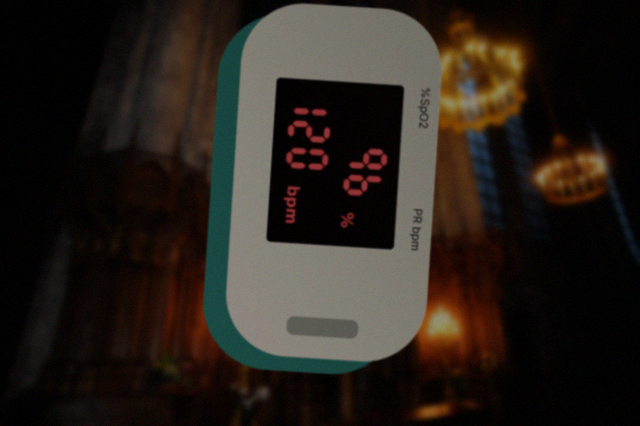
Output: 120bpm
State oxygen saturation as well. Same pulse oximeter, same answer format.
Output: 96%
